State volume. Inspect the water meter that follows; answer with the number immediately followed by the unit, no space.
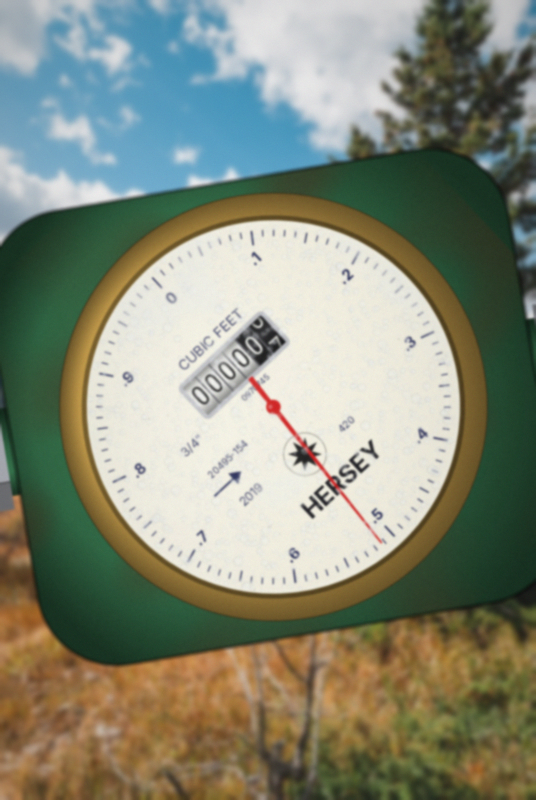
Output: 6.51ft³
